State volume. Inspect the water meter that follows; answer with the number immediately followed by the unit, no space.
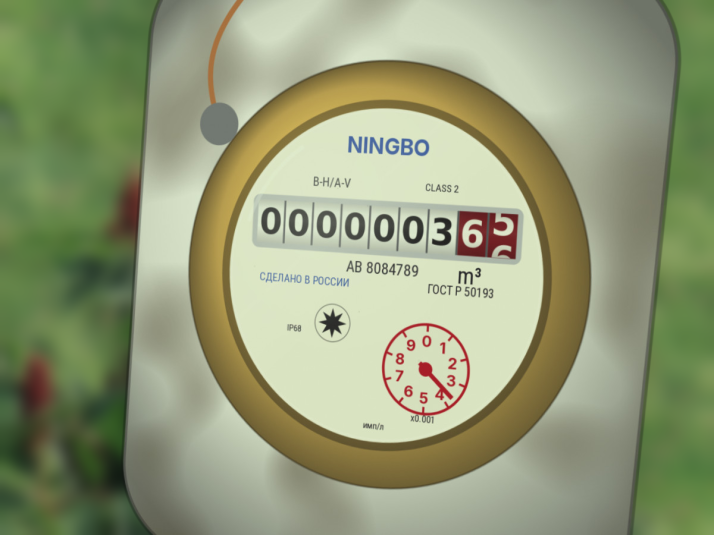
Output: 3.653m³
